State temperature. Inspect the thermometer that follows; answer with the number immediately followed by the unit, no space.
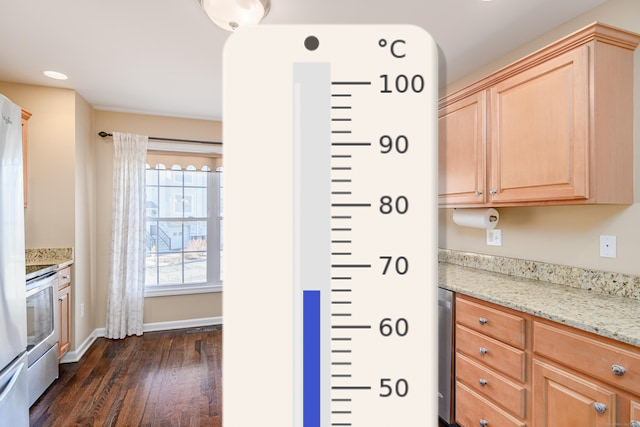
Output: 66°C
